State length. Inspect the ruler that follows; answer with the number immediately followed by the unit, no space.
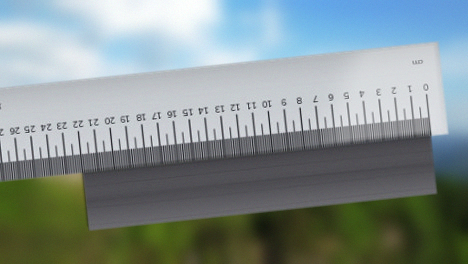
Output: 22cm
